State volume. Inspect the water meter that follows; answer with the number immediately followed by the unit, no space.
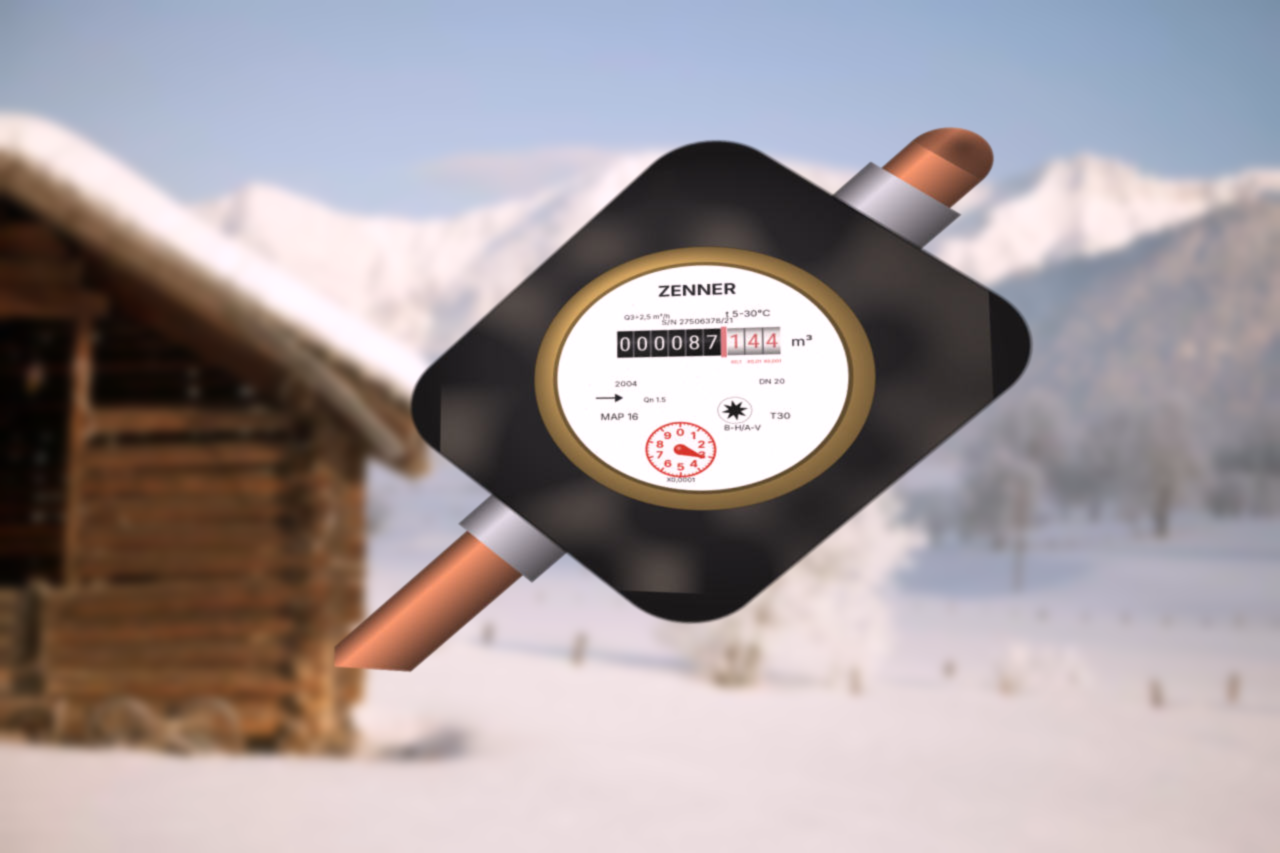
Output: 87.1443m³
